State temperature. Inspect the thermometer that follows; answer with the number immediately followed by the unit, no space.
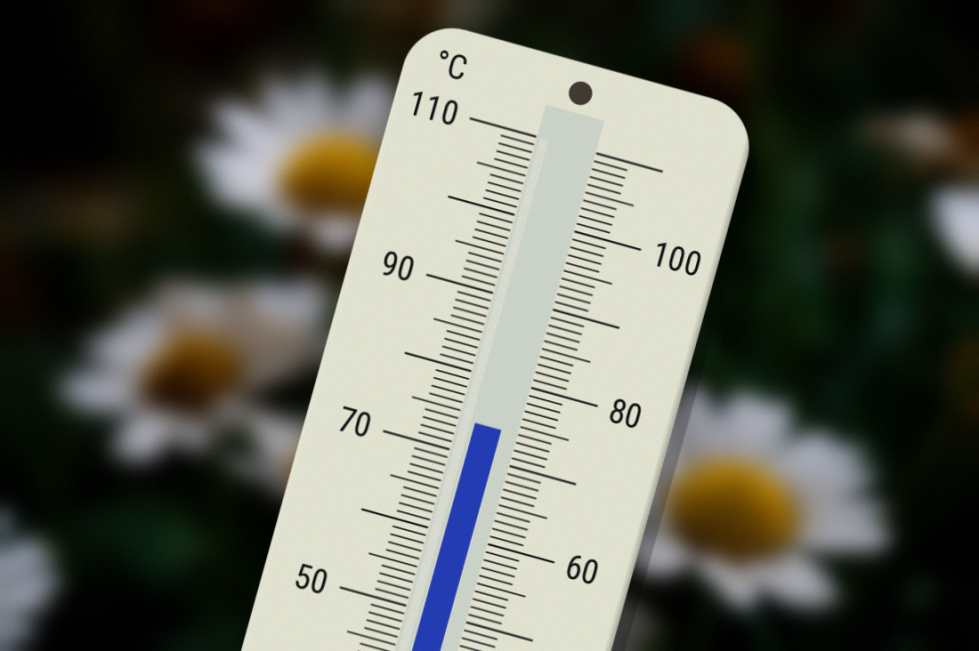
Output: 74°C
